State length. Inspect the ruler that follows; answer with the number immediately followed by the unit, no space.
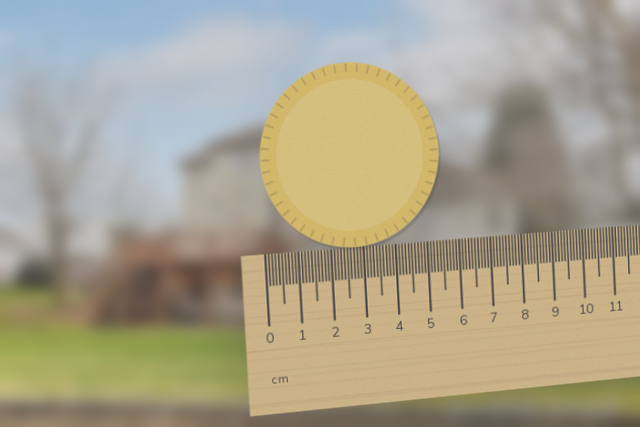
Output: 5.5cm
